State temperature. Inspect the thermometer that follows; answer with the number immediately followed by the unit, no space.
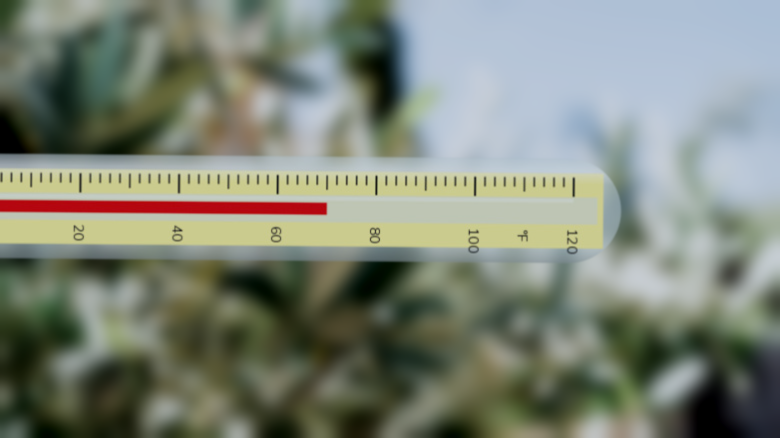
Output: 70°F
